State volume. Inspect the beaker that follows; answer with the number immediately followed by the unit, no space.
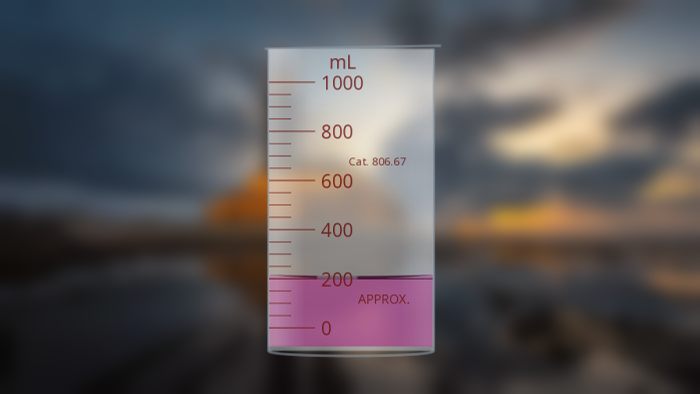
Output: 200mL
